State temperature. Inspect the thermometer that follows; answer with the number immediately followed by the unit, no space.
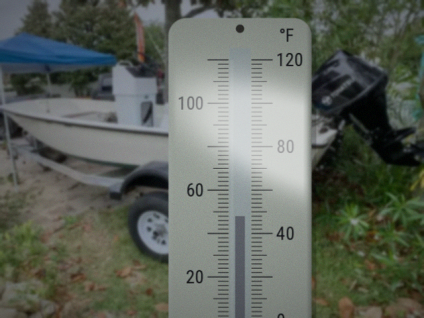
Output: 48°F
